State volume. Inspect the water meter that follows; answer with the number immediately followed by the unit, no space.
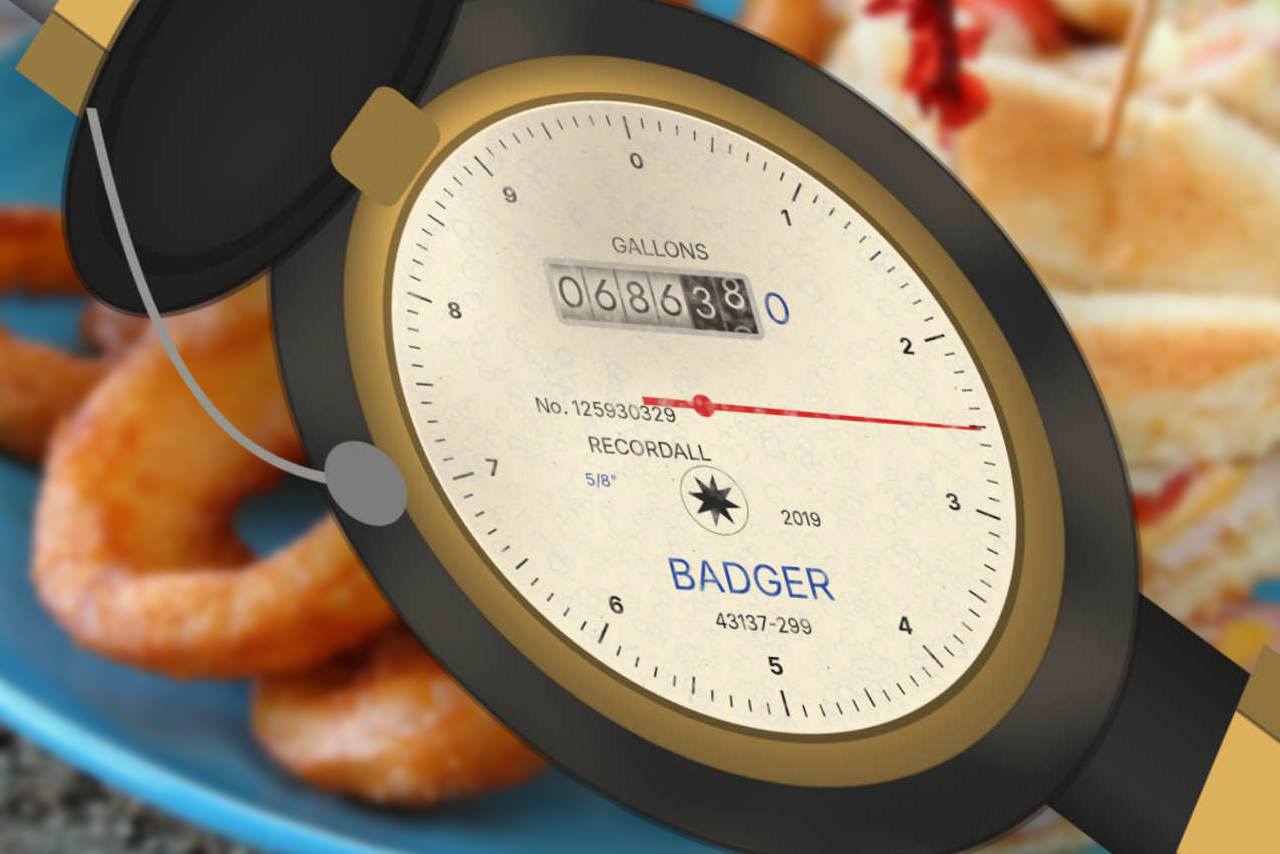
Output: 686382.5gal
